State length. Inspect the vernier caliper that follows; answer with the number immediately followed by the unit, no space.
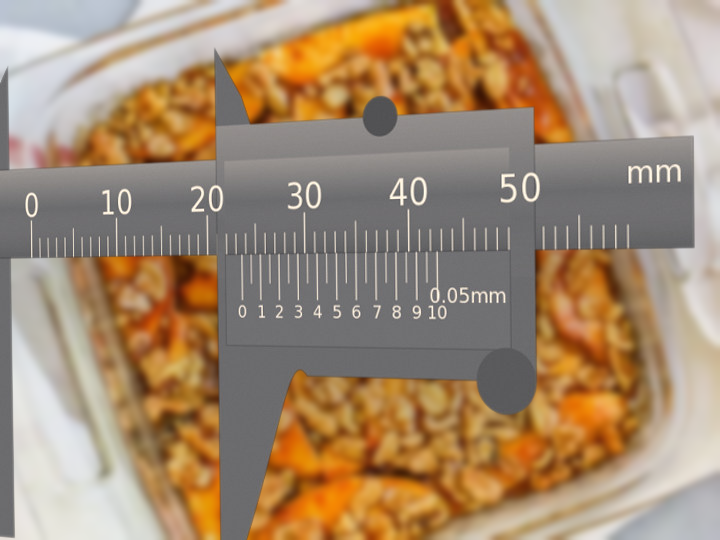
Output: 23.6mm
